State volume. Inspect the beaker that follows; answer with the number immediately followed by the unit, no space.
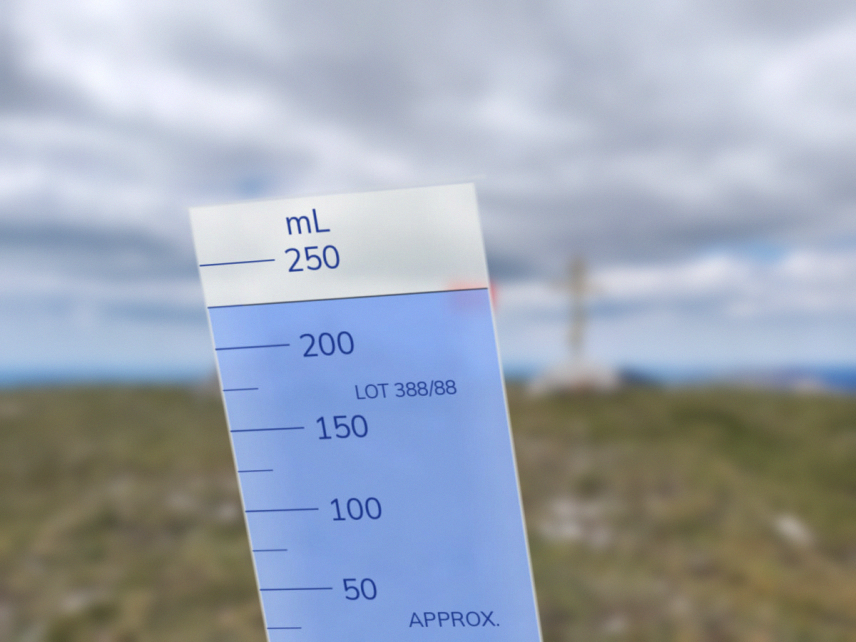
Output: 225mL
